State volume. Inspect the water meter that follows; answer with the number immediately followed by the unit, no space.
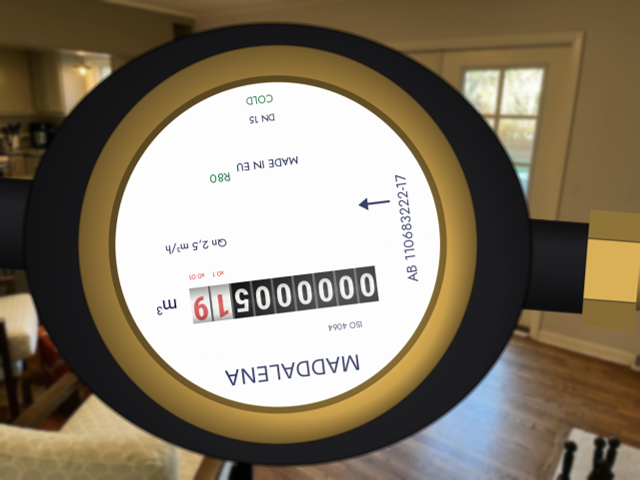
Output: 5.19m³
